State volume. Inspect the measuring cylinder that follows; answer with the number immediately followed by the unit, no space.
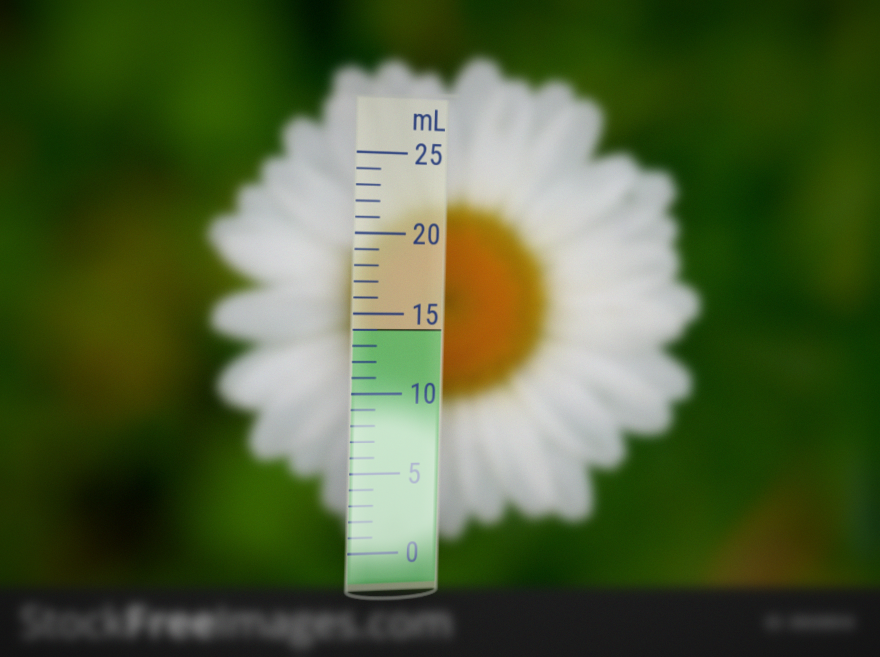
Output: 14mL
